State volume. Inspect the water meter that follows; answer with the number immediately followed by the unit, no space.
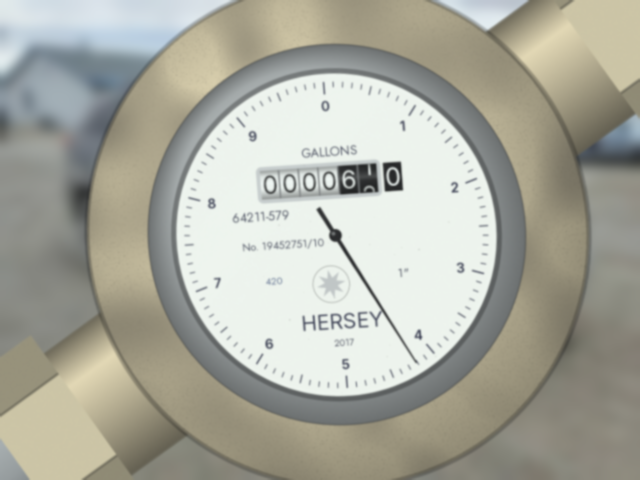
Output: 614.2gal
